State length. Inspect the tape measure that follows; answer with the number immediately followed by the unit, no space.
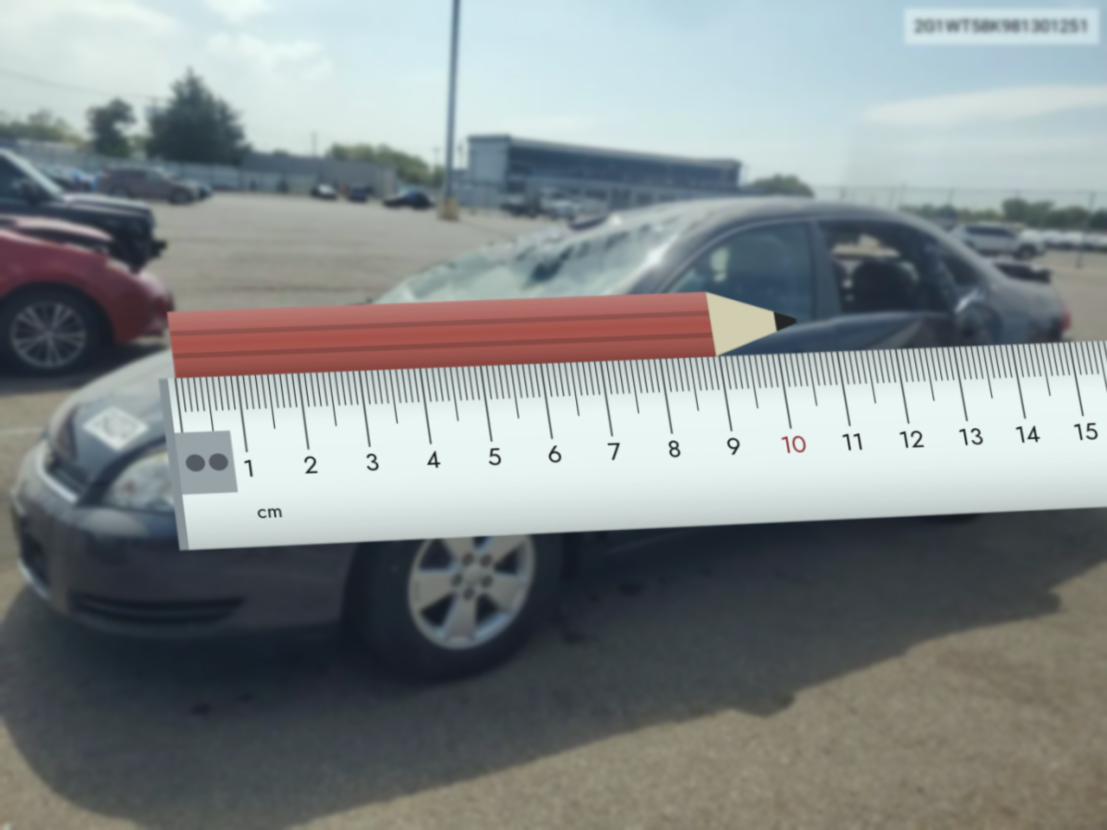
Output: 10.4cm
